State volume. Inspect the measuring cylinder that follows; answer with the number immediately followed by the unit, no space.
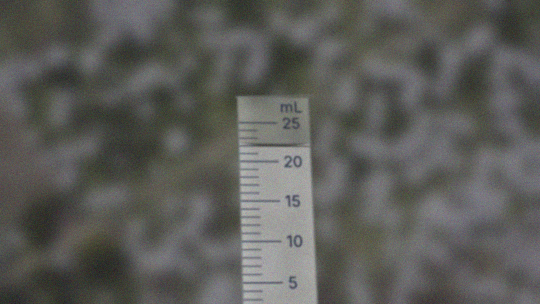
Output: 22mL
